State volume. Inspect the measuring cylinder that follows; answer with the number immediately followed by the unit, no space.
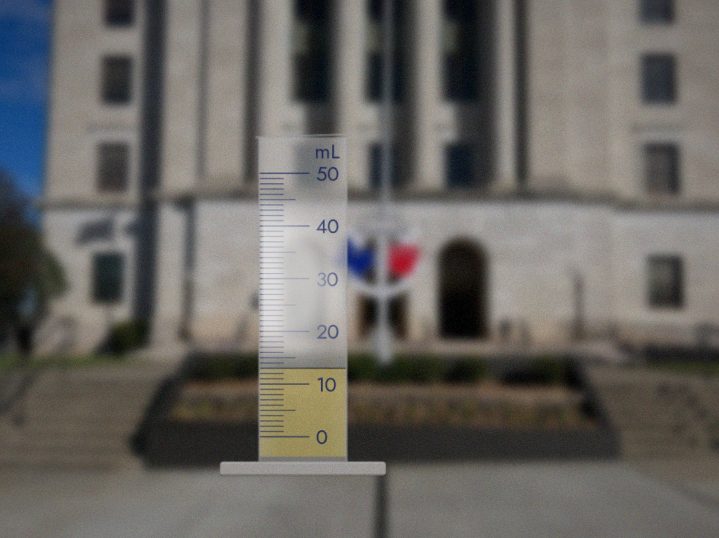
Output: 13mL
